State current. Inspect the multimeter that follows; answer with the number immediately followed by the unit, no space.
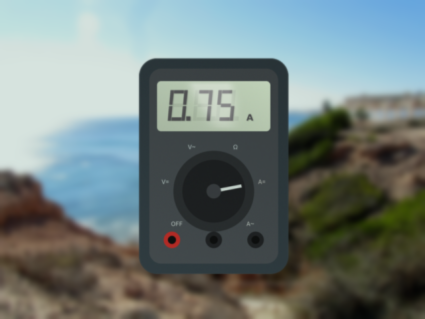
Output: 0.75A
